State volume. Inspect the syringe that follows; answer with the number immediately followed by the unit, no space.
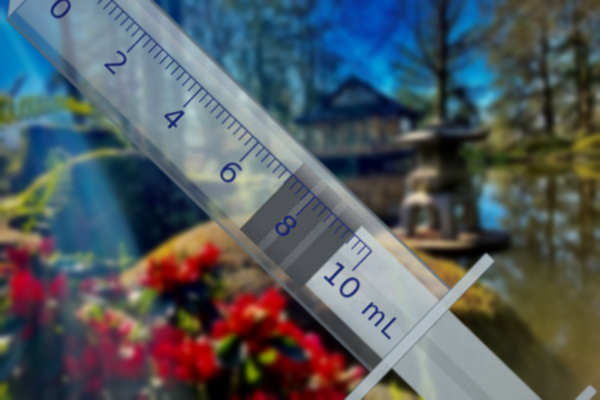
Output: 7.2mL
